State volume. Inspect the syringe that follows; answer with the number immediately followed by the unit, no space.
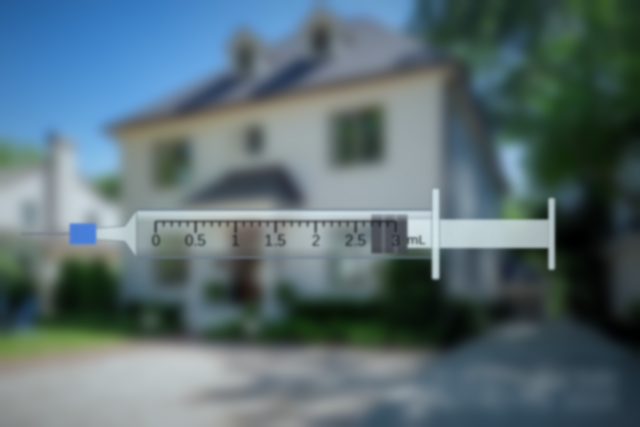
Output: 2.7mL
